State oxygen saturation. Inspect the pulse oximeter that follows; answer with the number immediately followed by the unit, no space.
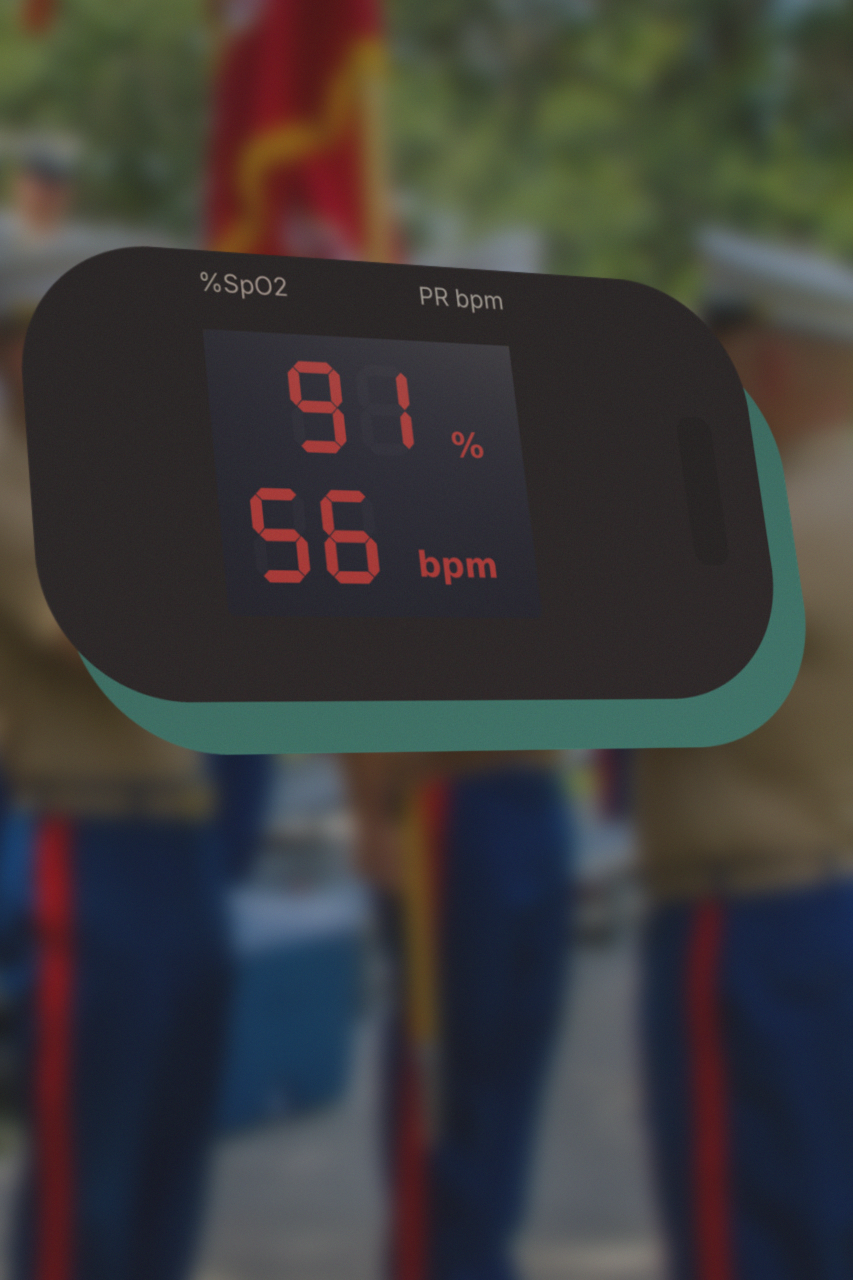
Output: 91%
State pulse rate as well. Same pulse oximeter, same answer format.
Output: 56bpm
